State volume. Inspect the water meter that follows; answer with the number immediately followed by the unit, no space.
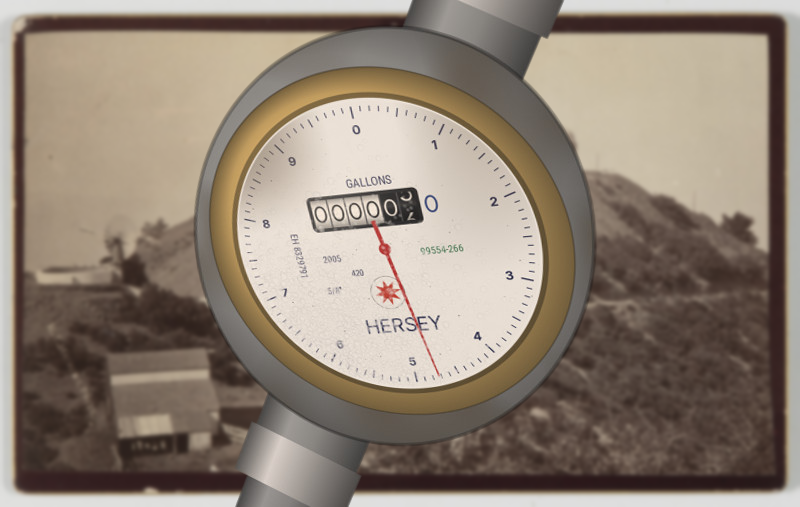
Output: 54.7gal
